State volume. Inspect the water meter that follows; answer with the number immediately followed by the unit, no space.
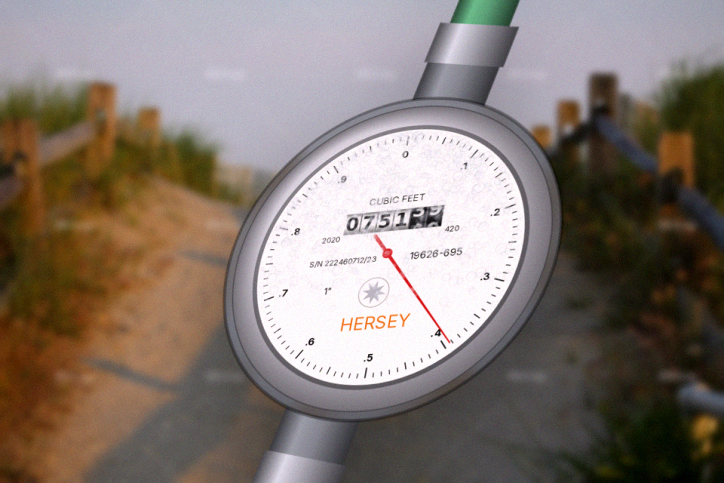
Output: 75139.39ft³
